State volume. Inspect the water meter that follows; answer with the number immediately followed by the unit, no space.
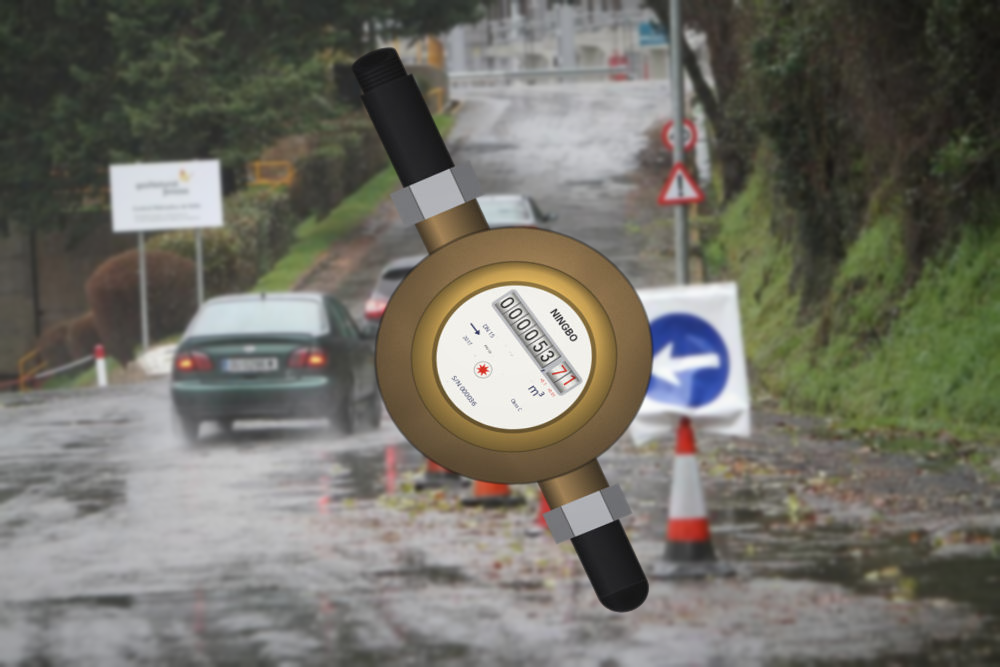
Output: 53.71m³
